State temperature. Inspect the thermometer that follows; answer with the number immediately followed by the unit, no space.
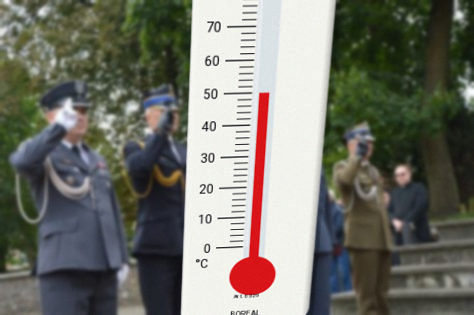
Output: 50°C
